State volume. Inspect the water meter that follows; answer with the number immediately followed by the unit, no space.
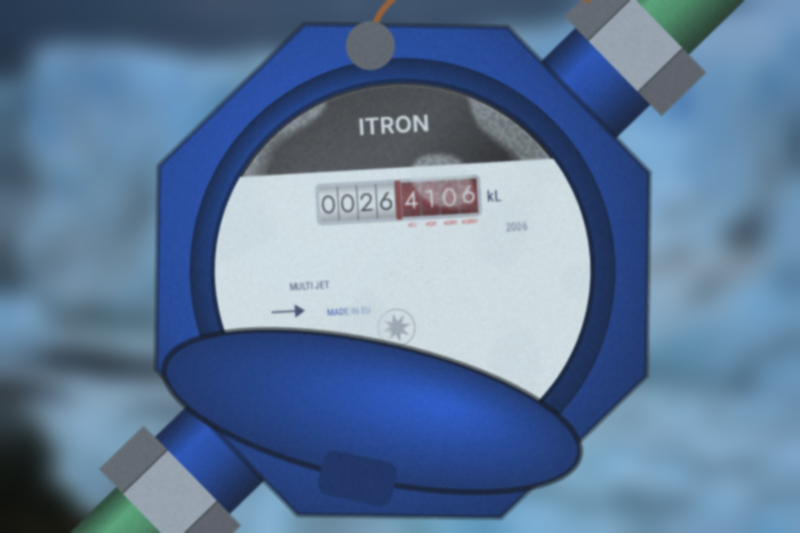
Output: 26.4106kL
